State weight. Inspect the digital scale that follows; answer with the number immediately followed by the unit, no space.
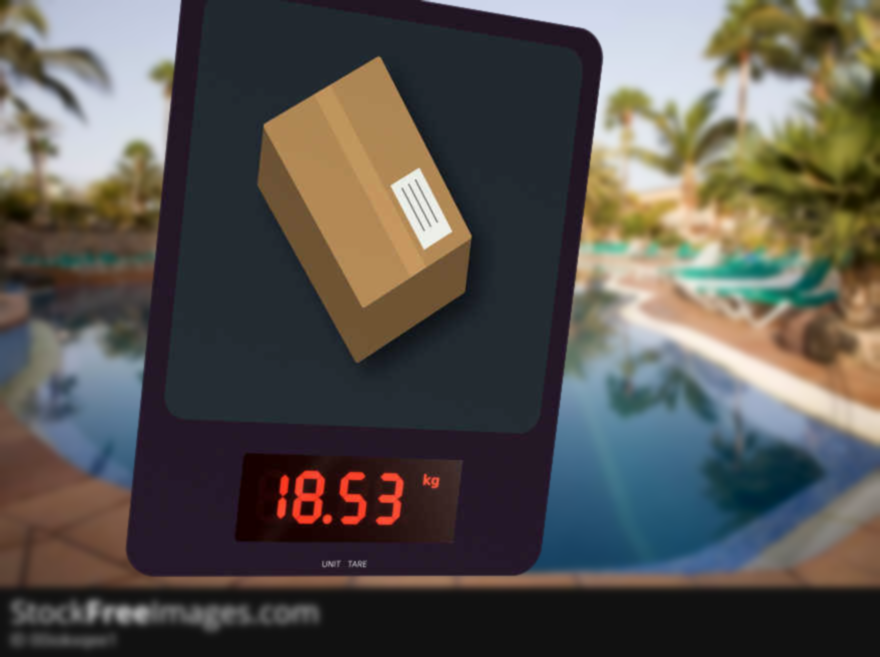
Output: 18.53kg
